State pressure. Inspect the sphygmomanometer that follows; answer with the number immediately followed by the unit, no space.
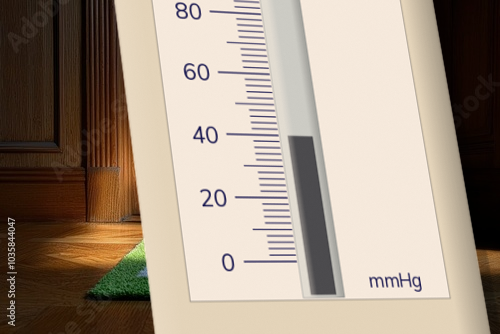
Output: 40mmHg
